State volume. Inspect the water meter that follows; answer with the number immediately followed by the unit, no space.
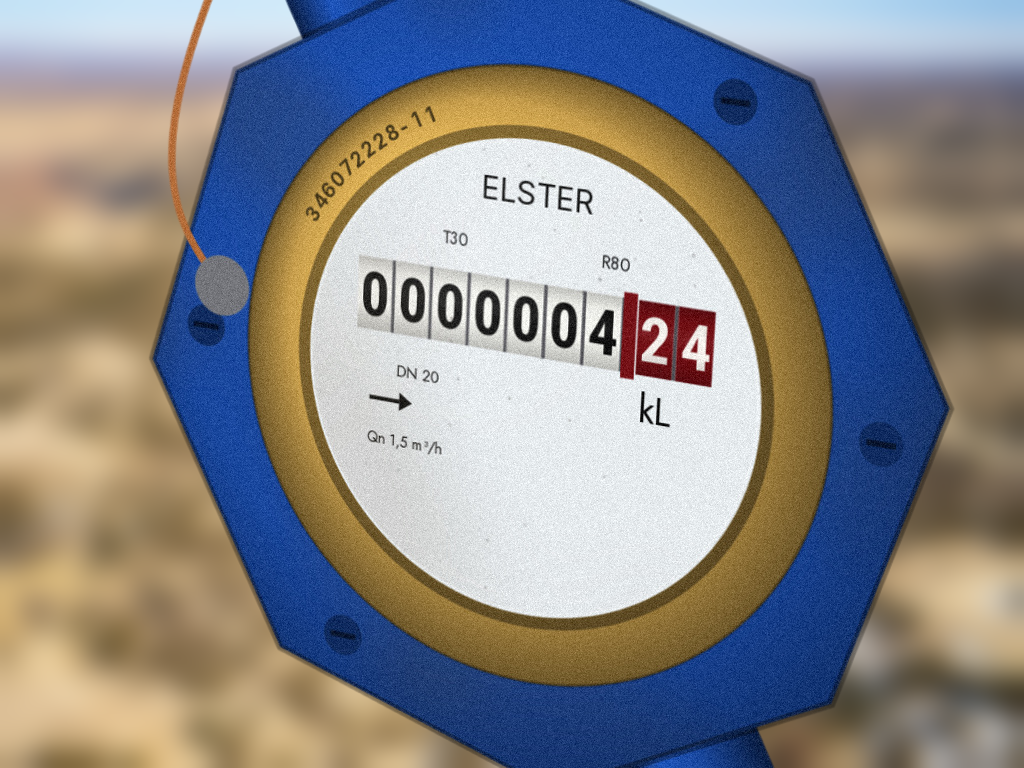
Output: 4.24kL
